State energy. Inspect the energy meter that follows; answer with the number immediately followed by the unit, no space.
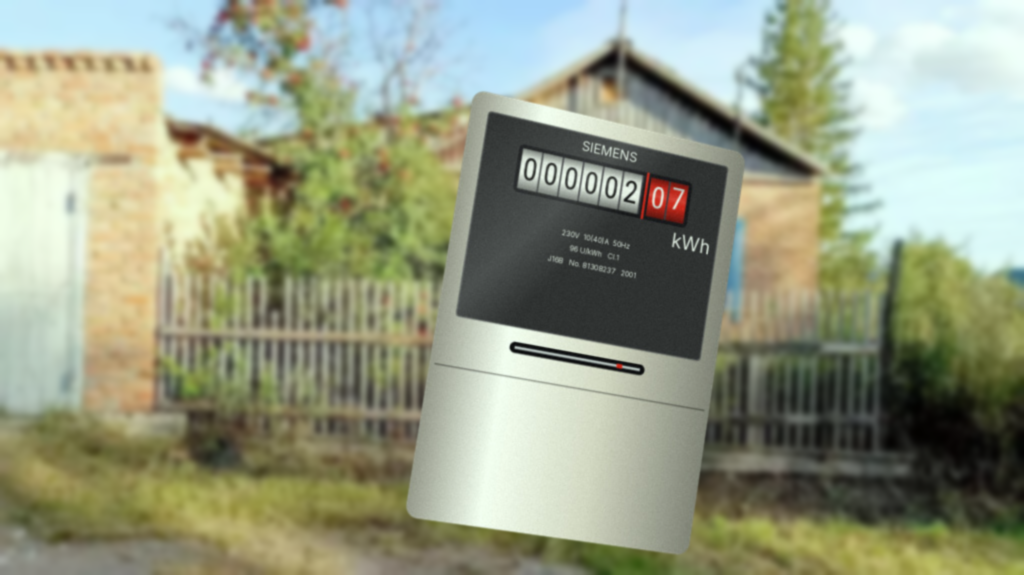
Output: 2.07kWh
